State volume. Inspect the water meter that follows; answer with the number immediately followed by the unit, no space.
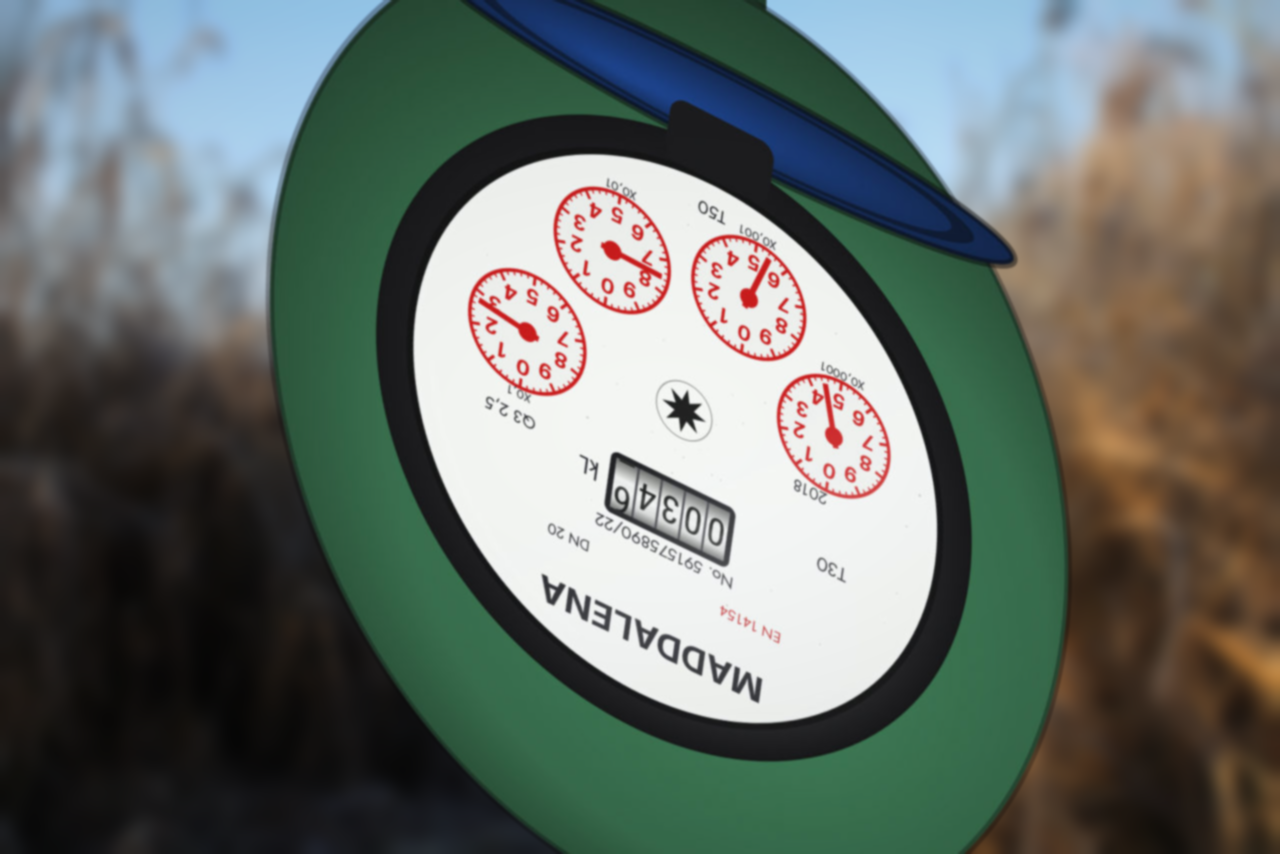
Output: 346.2754kL
